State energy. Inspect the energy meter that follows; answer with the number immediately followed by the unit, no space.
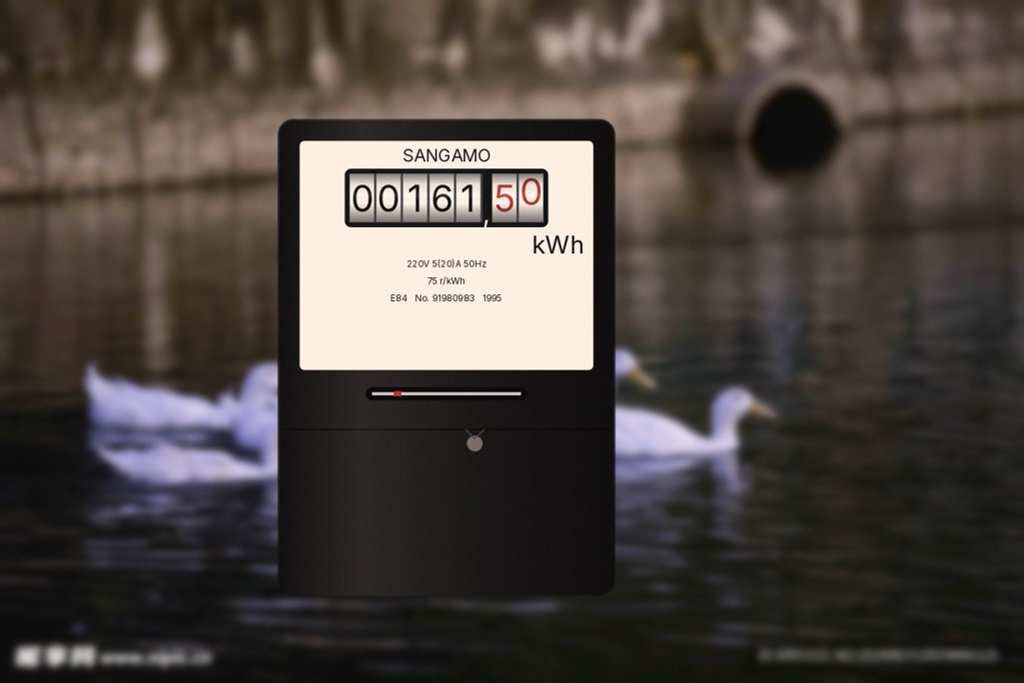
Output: 161.50kWh
